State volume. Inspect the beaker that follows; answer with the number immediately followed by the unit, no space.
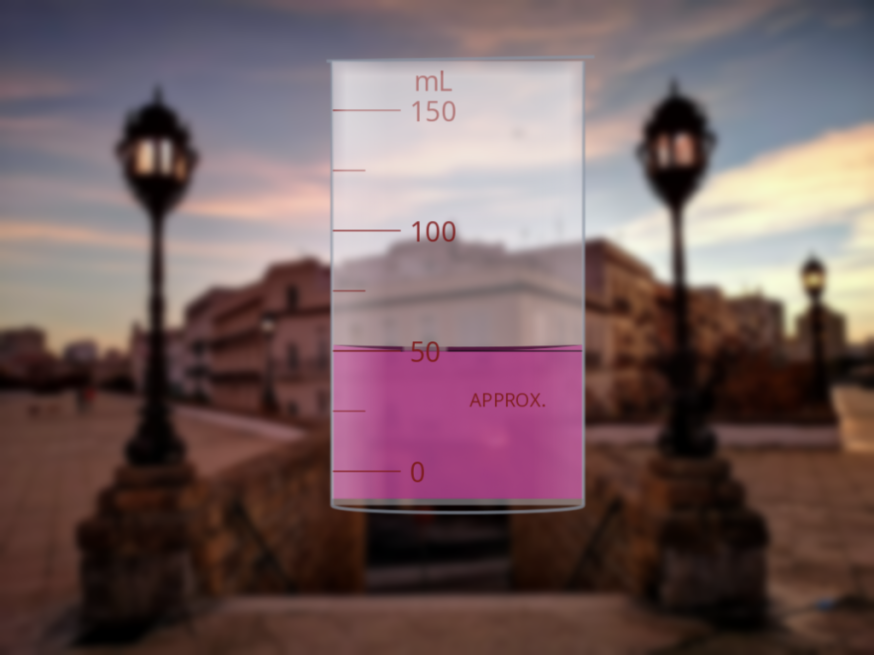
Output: 50mL
